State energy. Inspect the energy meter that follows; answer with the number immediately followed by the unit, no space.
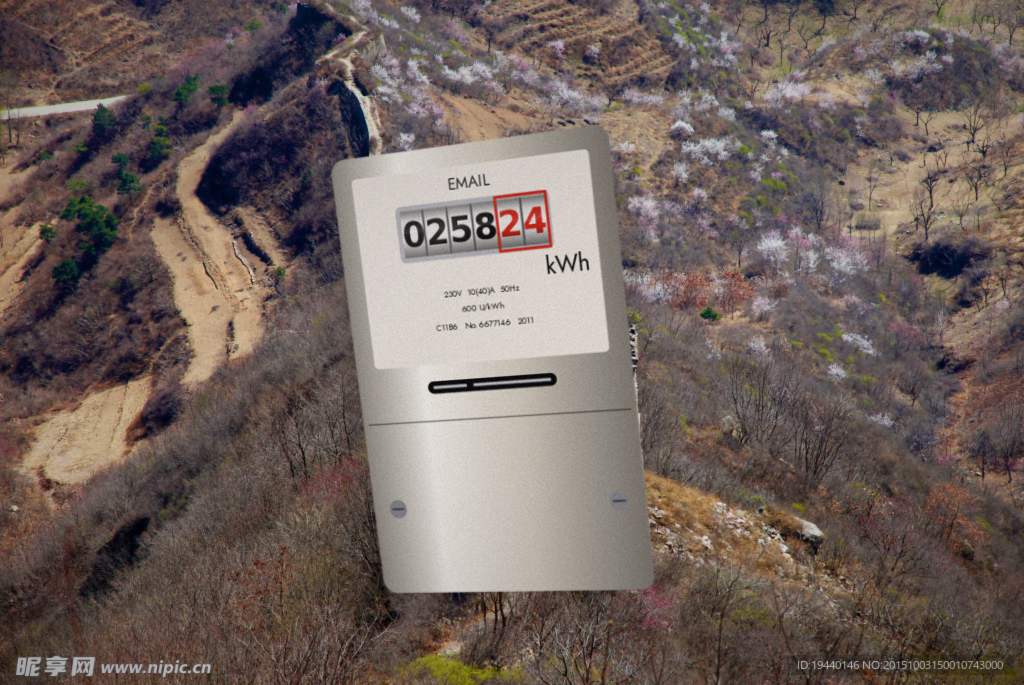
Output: 258.24kWh
